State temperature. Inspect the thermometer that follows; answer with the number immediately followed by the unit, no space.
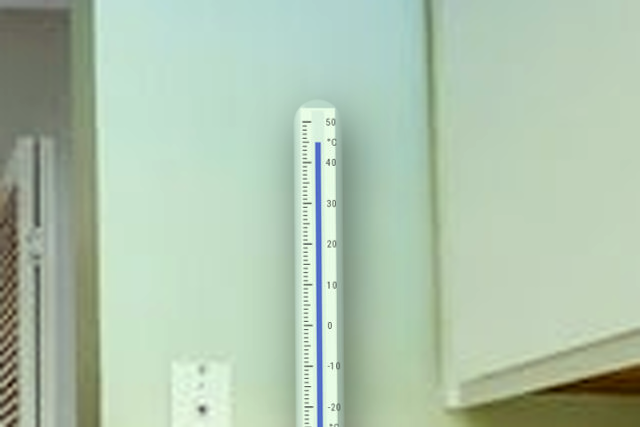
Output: 45°C
